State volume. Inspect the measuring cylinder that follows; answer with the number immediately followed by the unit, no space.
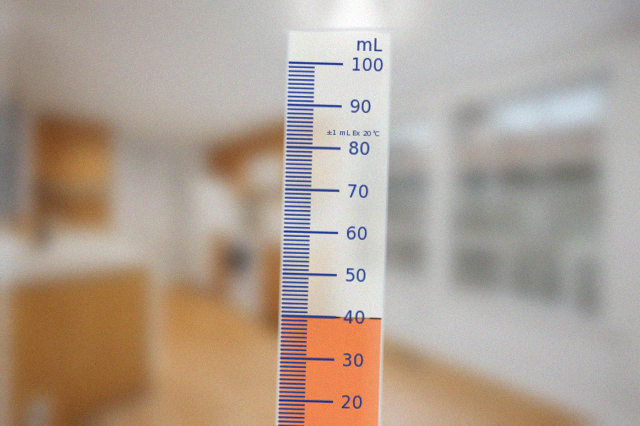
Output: 40mL
